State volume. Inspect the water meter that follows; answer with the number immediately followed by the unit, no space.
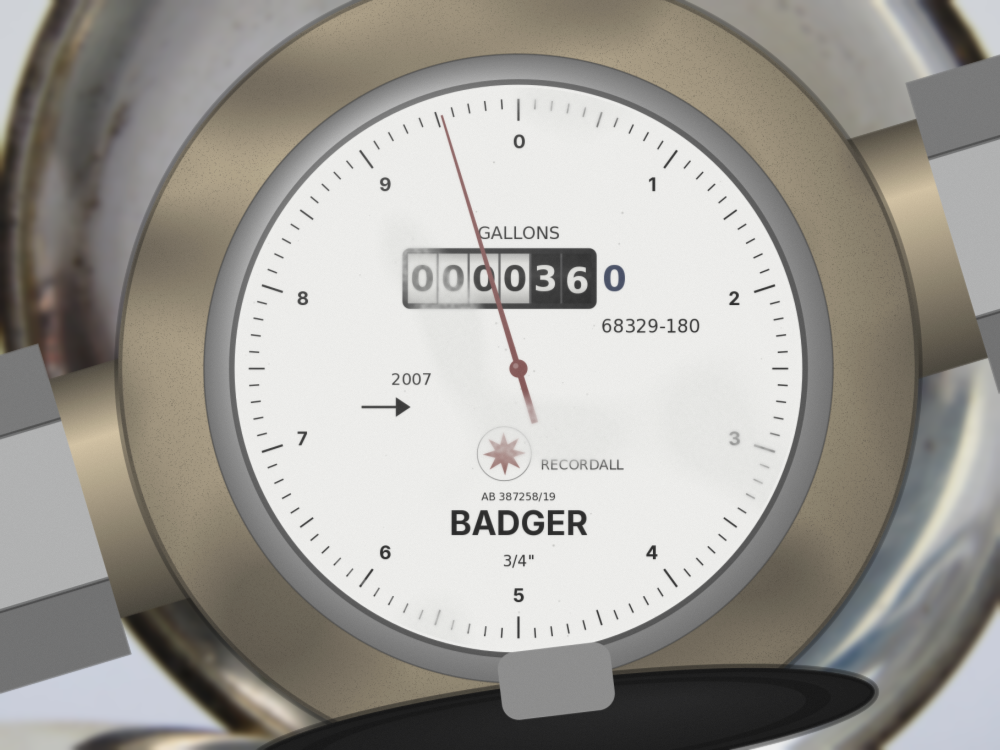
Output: 359.5gal
